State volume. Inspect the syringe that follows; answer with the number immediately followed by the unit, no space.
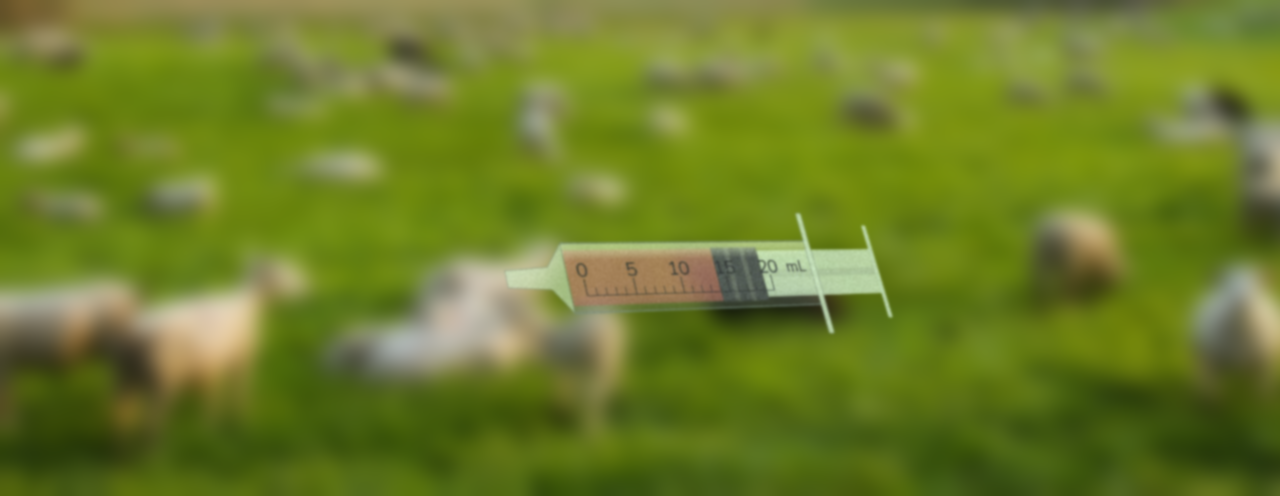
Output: 14mL
